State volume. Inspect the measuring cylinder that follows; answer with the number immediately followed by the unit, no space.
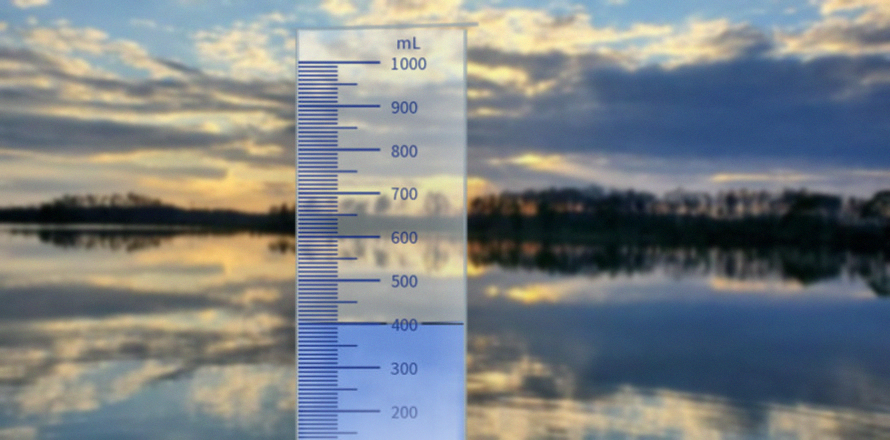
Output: 400mL
